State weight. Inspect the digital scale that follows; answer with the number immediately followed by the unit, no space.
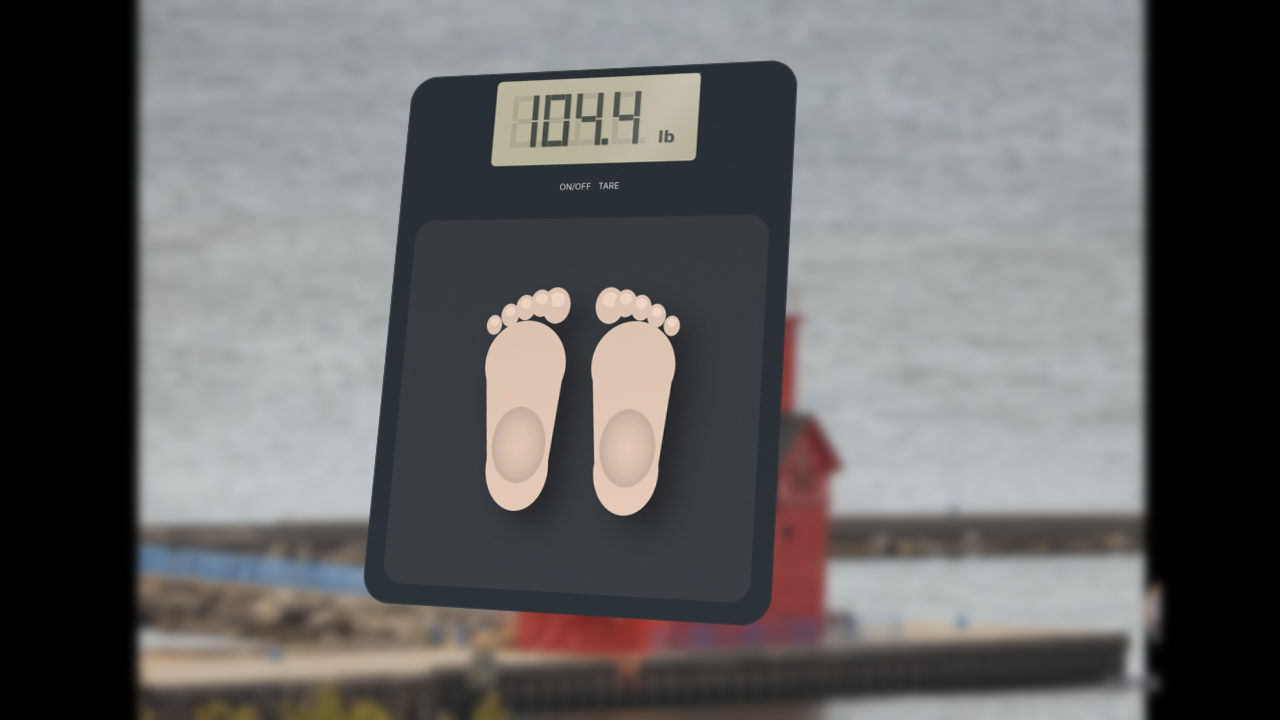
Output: 104.4lb
